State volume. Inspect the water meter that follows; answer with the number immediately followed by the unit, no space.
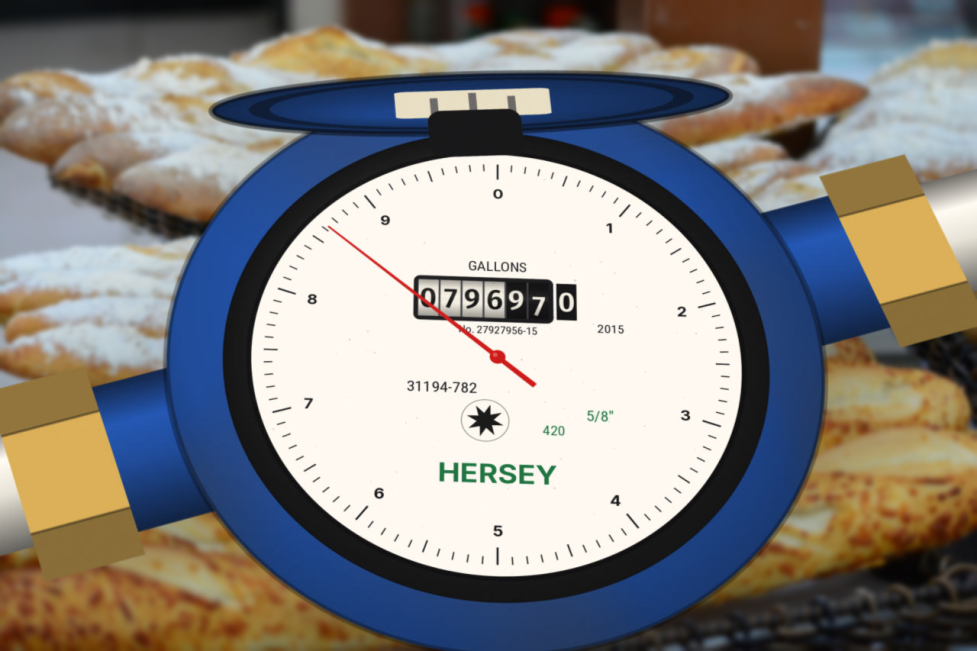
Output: 796968.6gal
